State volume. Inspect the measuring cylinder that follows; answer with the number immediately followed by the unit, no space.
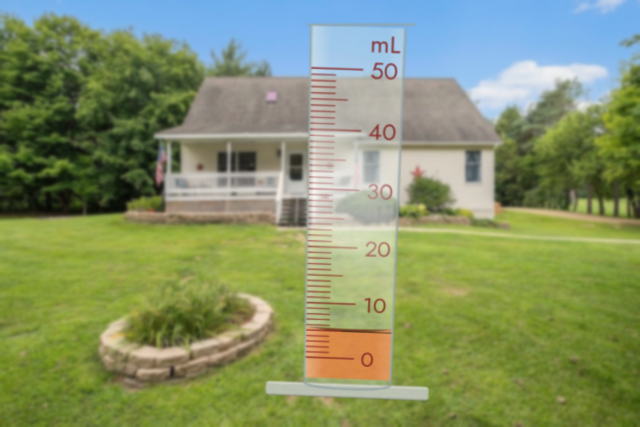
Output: 5mL
